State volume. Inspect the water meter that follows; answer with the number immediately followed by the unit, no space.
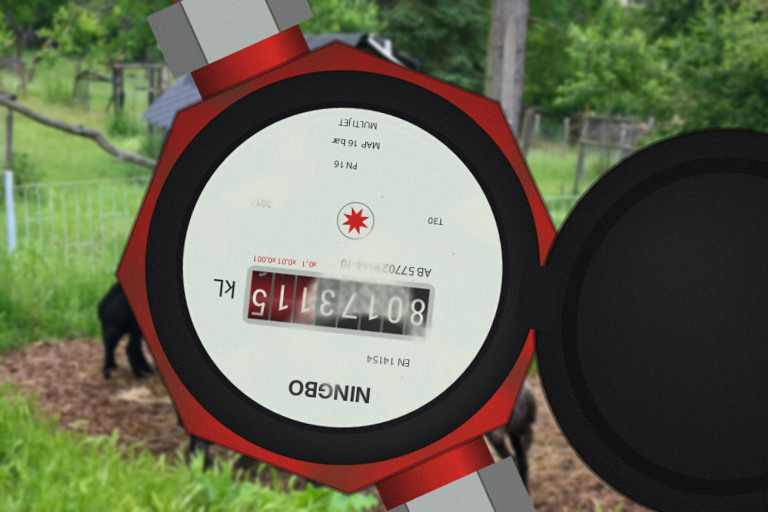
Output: 80173.115kL
